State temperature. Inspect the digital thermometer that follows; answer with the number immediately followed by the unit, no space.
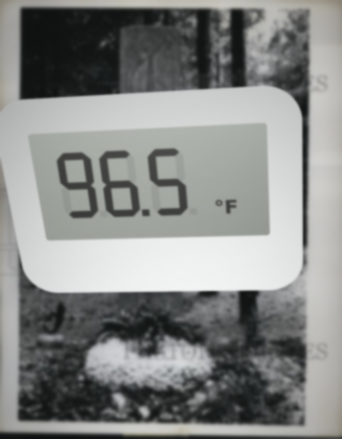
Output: 96.5°F
